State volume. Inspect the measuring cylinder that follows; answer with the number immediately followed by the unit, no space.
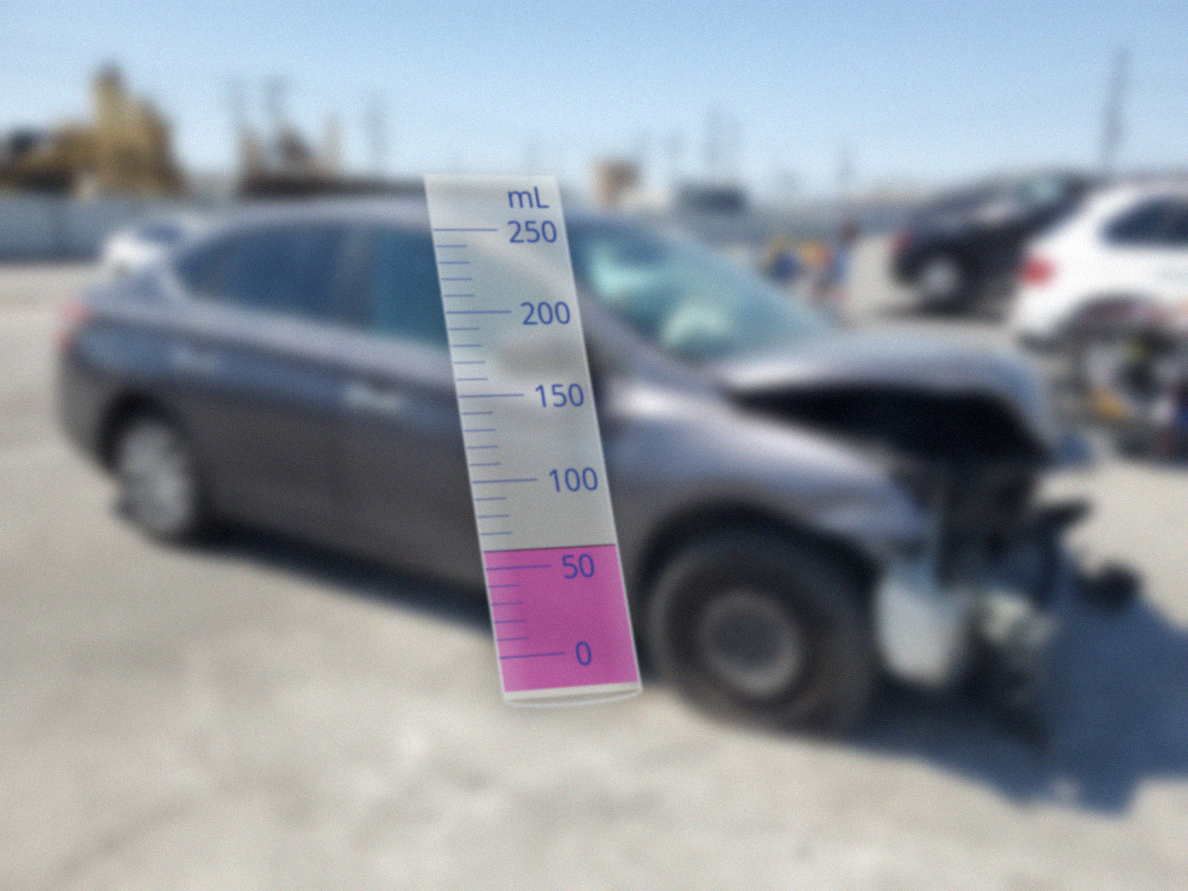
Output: 60mL
